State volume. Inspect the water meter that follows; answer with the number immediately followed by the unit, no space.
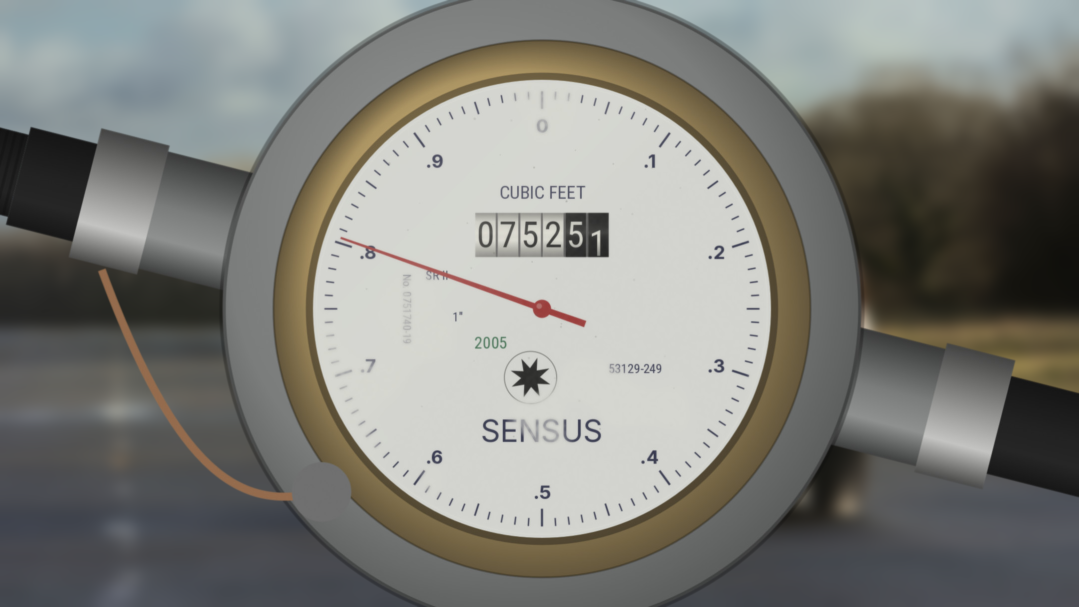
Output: 75250.80ft³
